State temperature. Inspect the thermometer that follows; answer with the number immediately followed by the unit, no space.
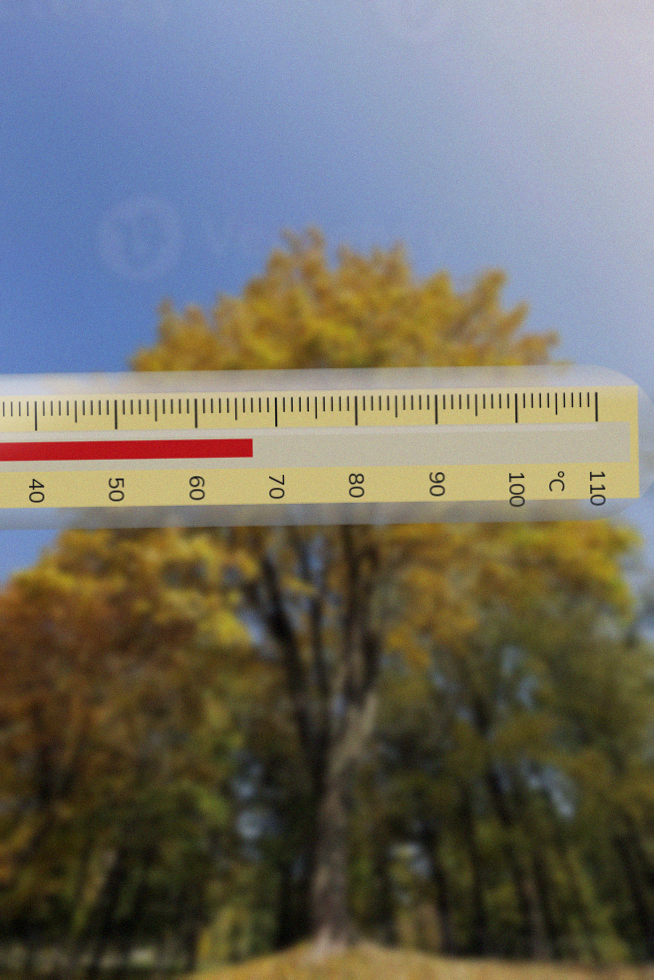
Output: 67°C
